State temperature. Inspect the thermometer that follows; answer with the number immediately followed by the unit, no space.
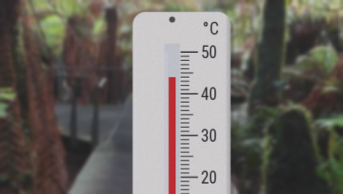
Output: 44°C
